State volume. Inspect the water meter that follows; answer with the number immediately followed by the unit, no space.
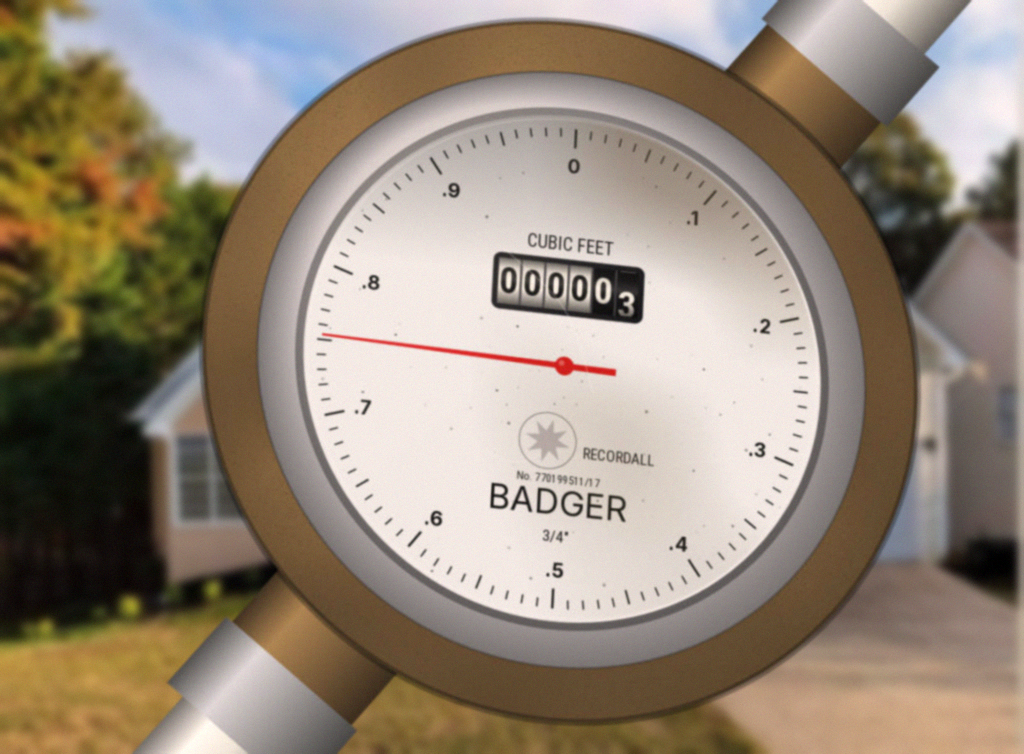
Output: 2.75ft³
